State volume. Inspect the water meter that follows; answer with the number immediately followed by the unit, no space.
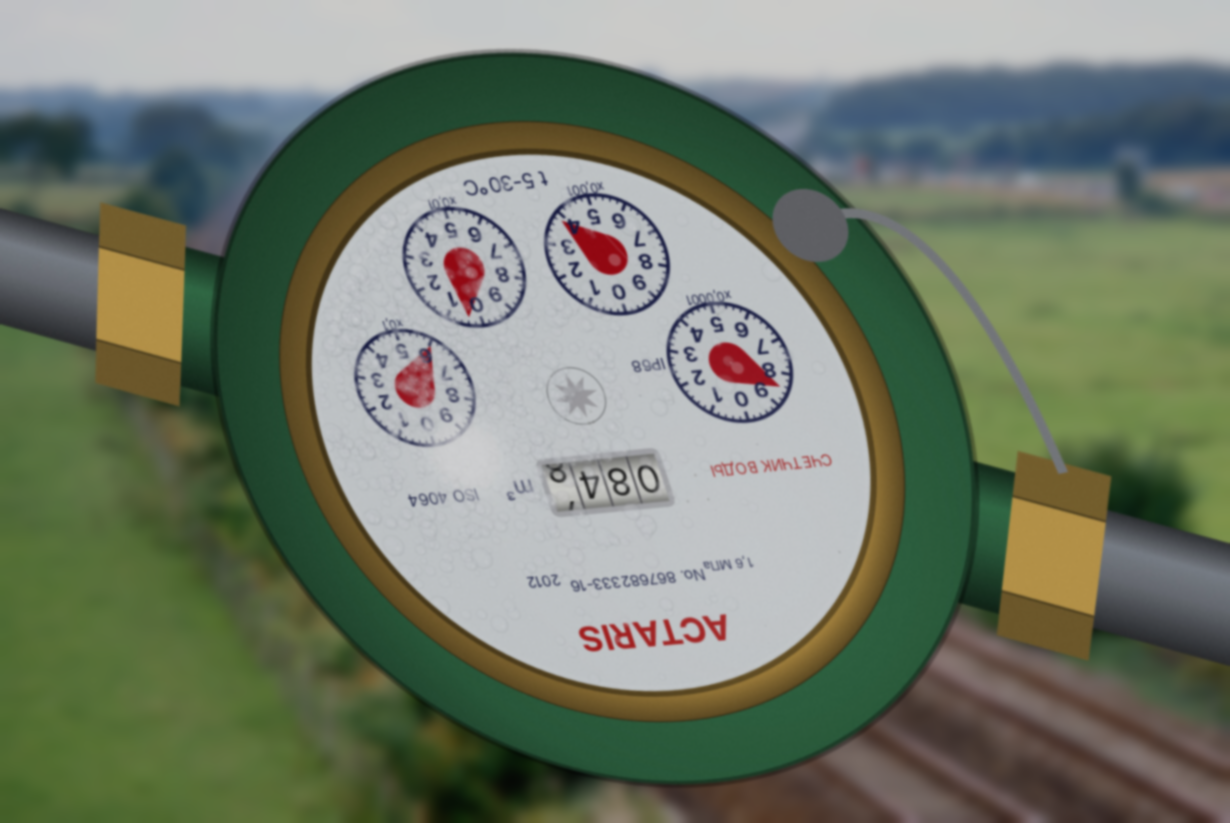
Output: 847.6038m³
